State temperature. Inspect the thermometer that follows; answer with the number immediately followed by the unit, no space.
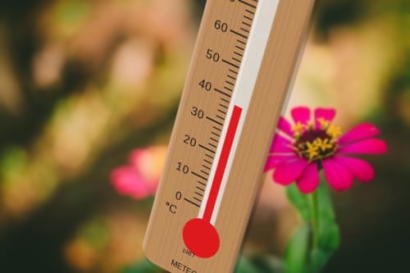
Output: 38°C
